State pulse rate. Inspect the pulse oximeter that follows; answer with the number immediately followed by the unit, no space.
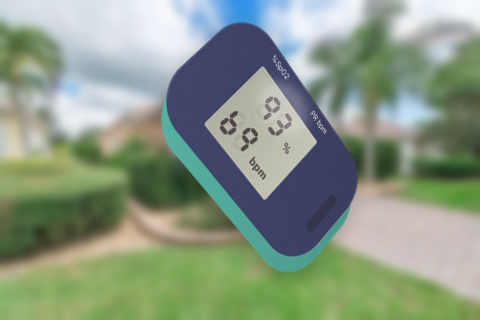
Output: 69bpm
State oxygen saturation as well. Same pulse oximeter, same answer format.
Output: 93%
